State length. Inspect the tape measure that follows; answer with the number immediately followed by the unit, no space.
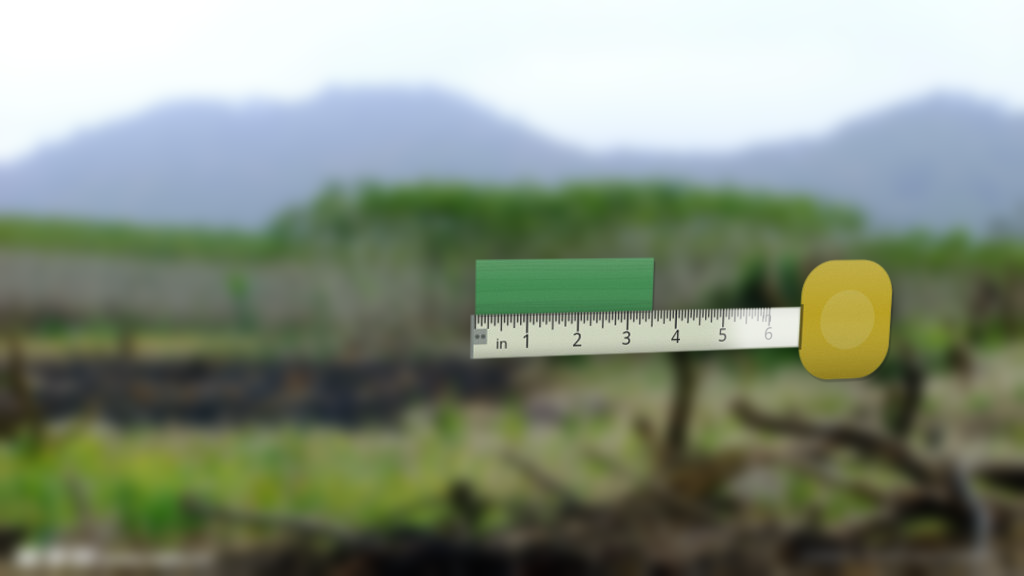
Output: 3.5in
